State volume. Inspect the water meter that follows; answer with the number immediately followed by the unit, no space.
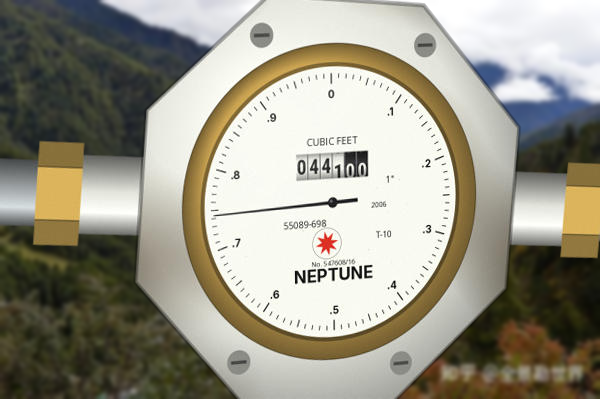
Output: 44099.74ft³
